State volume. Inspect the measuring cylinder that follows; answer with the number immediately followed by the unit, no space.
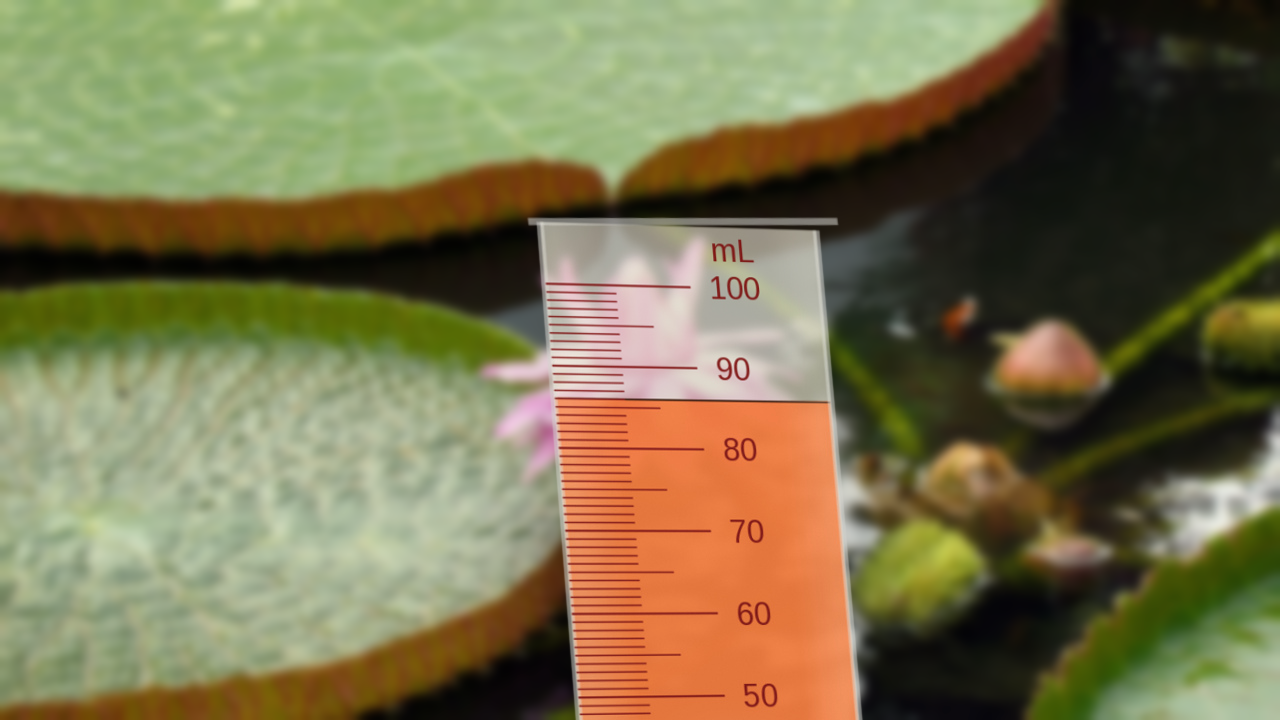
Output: 86mL
